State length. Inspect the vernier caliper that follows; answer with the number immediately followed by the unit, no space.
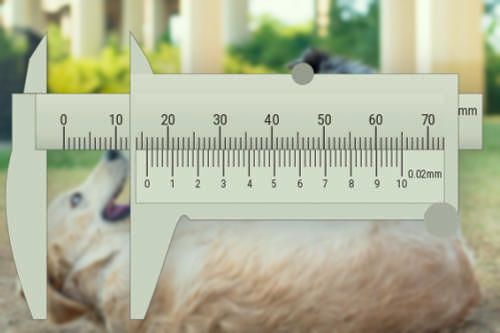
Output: 16.0mm
